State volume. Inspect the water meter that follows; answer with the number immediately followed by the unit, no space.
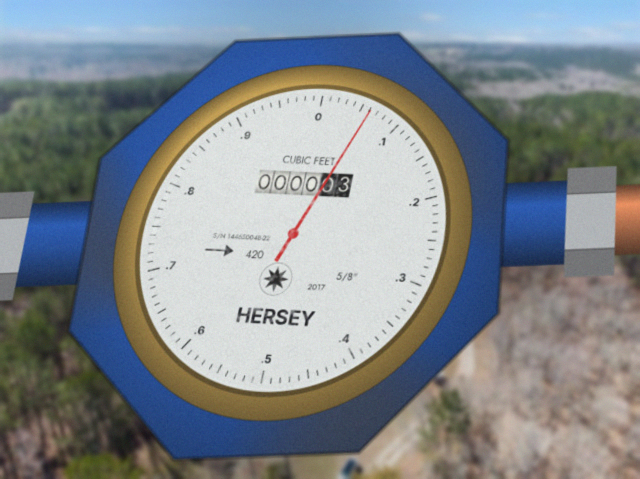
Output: 3.06ft³
